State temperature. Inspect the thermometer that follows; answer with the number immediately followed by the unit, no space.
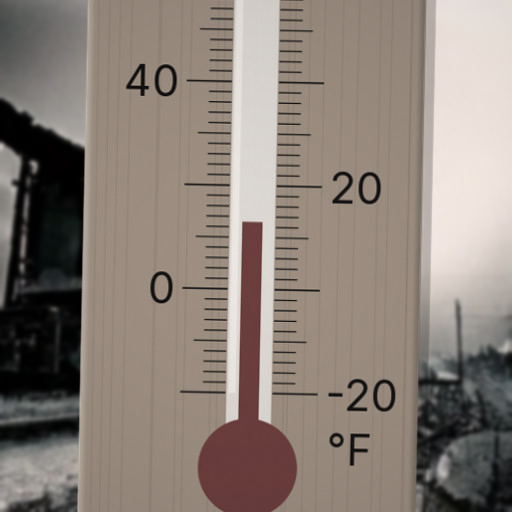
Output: 13°F
